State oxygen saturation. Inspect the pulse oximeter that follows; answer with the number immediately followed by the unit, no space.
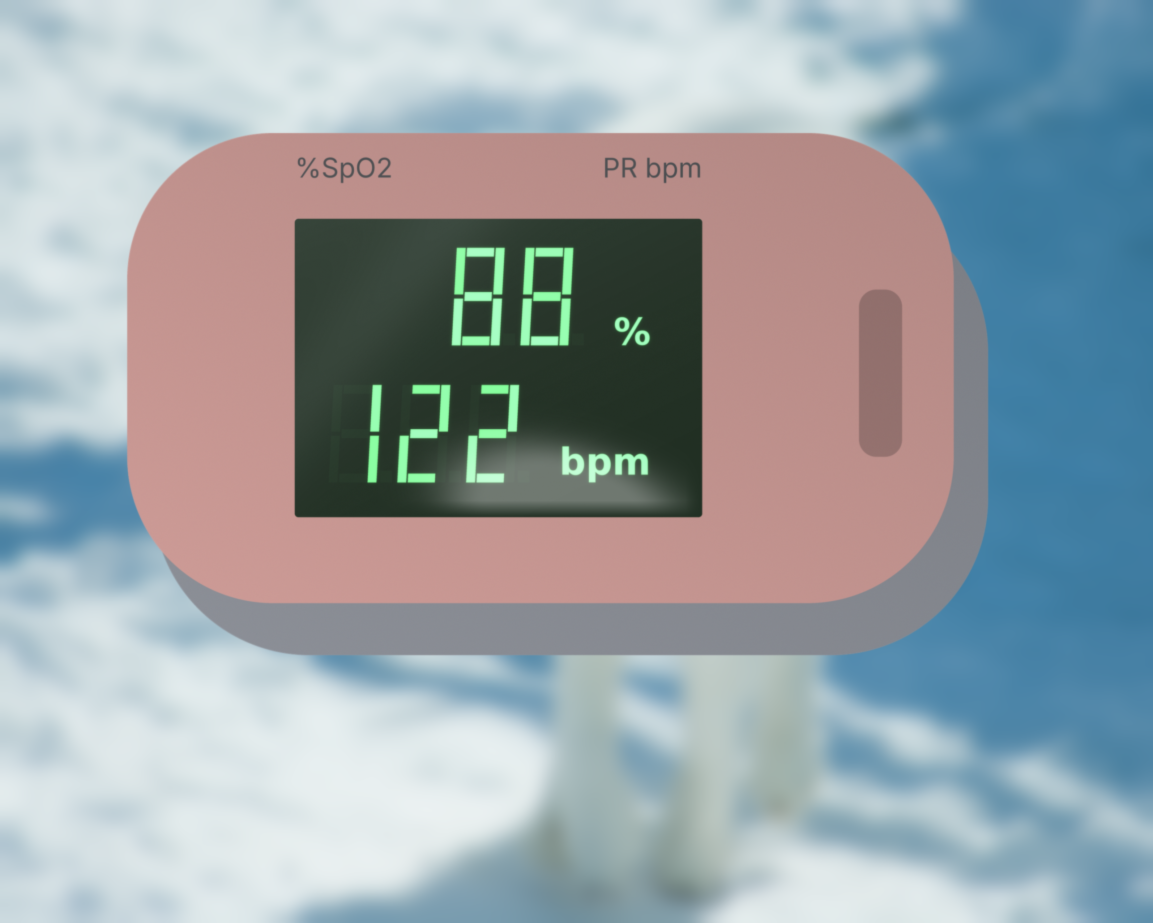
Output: 88%
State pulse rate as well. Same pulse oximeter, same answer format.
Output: 122bpm
